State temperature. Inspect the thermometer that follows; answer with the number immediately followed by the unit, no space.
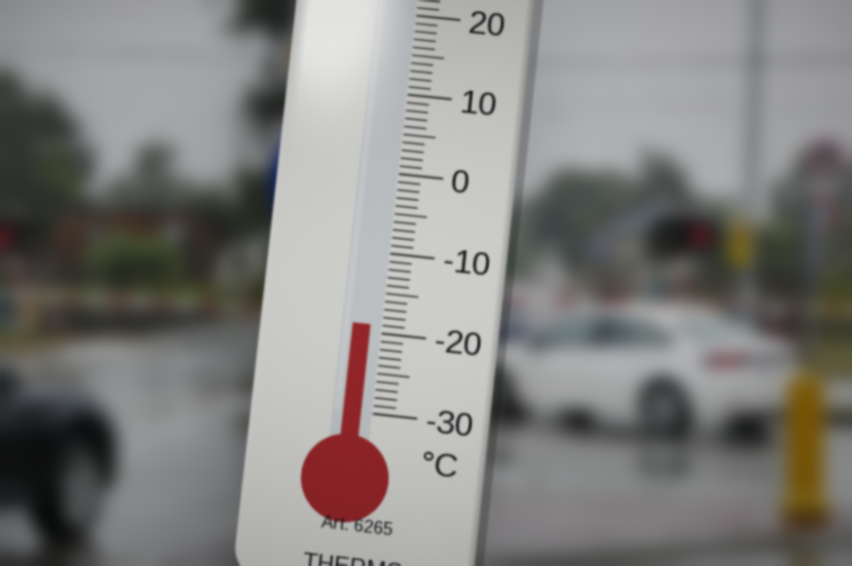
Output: -19°C
